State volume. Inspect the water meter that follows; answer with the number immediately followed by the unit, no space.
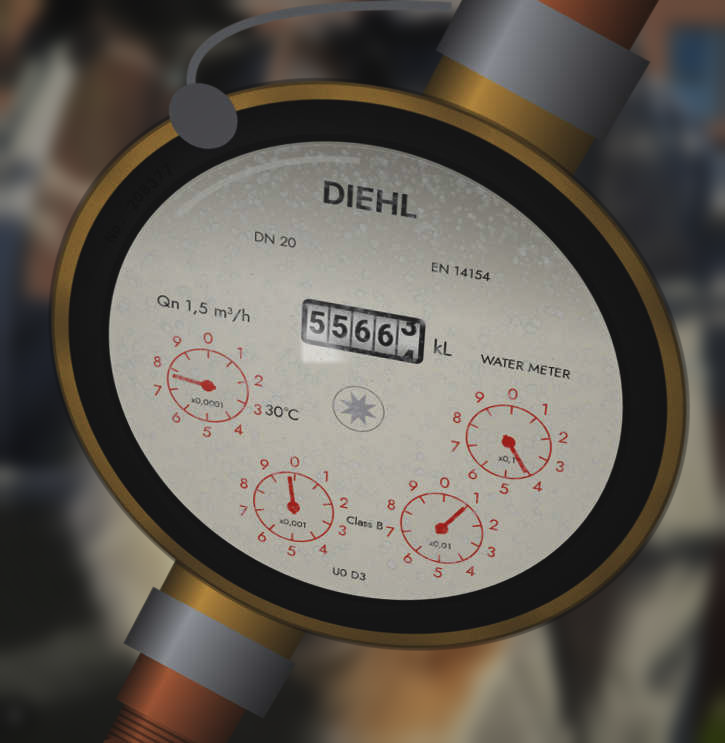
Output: 55663.4097kL
